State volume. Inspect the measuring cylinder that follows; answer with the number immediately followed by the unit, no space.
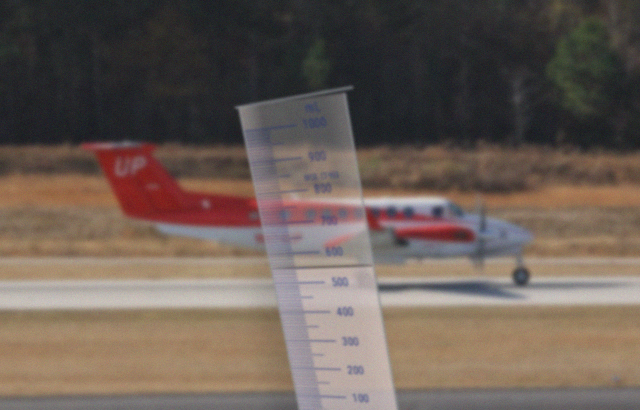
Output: 550mL
